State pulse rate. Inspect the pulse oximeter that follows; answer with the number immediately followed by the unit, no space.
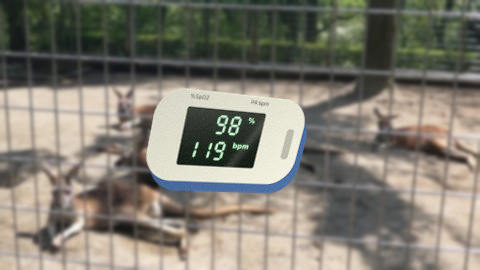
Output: 119bpm
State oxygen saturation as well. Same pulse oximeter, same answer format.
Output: 98%
